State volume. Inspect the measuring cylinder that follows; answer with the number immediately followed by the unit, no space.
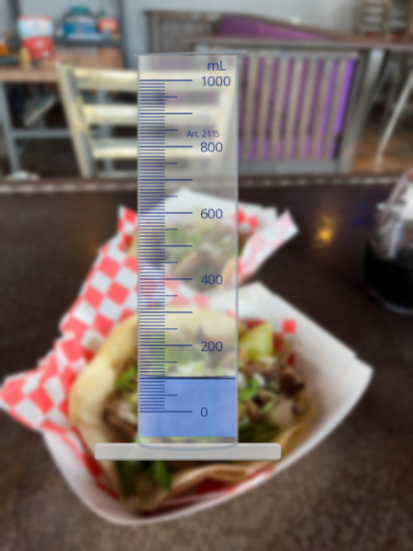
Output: 100mL
